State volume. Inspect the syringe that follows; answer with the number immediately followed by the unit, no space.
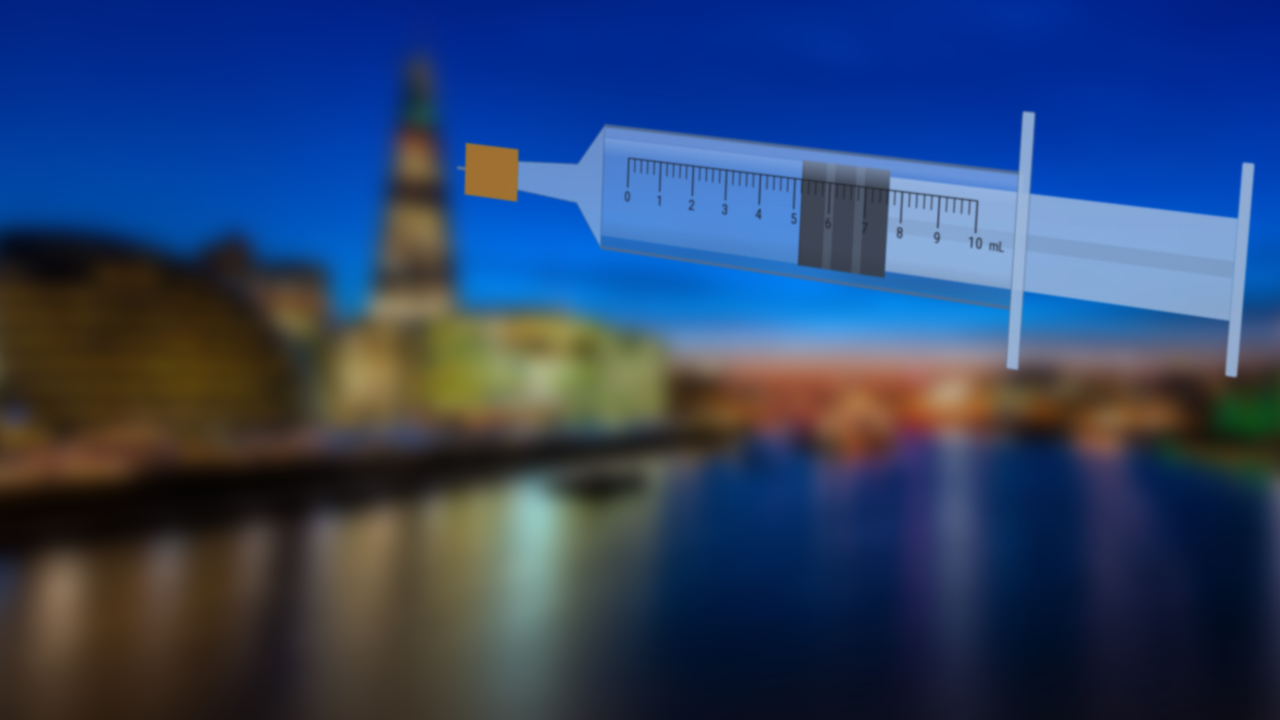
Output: 5.2mL
